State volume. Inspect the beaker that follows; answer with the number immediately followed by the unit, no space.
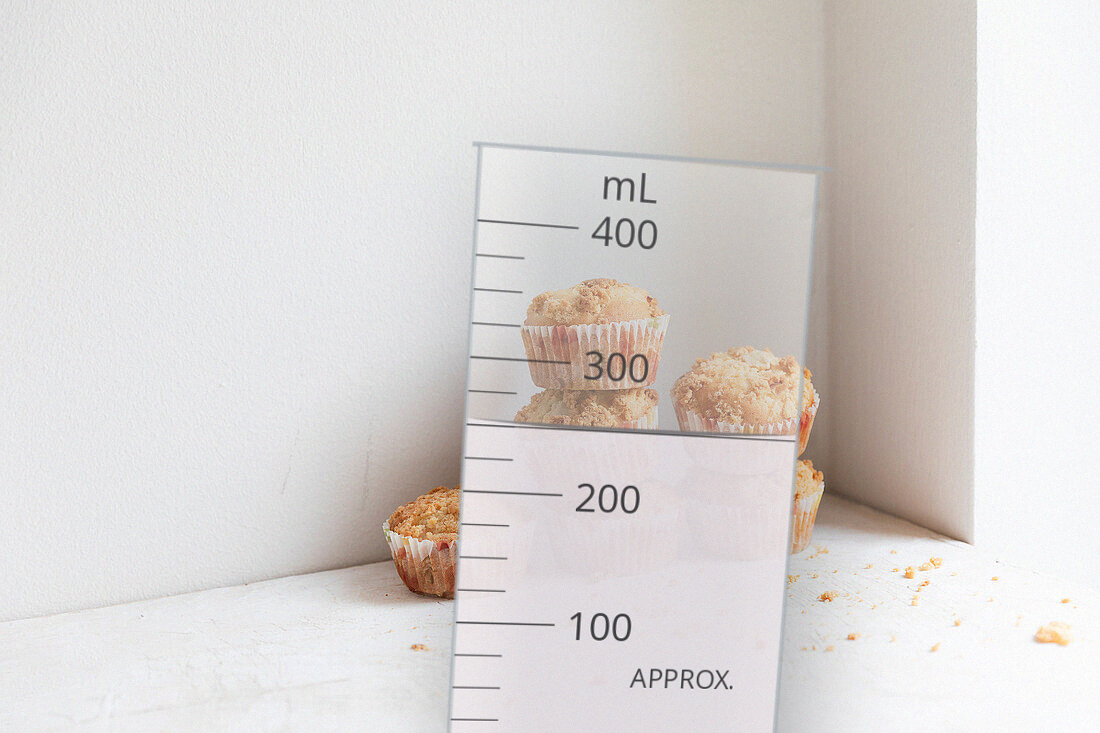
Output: 250mL
